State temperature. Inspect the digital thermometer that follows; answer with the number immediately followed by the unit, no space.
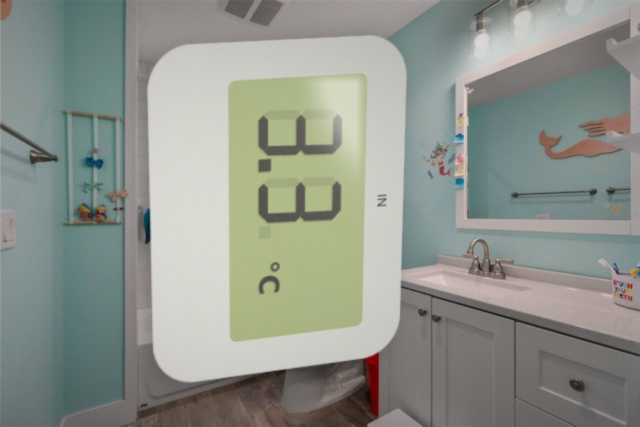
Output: 3.3°C
